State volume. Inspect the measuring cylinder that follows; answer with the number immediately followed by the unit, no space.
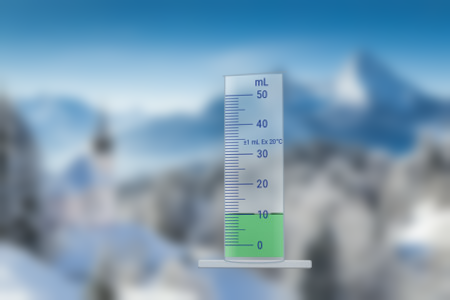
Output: 10mL
